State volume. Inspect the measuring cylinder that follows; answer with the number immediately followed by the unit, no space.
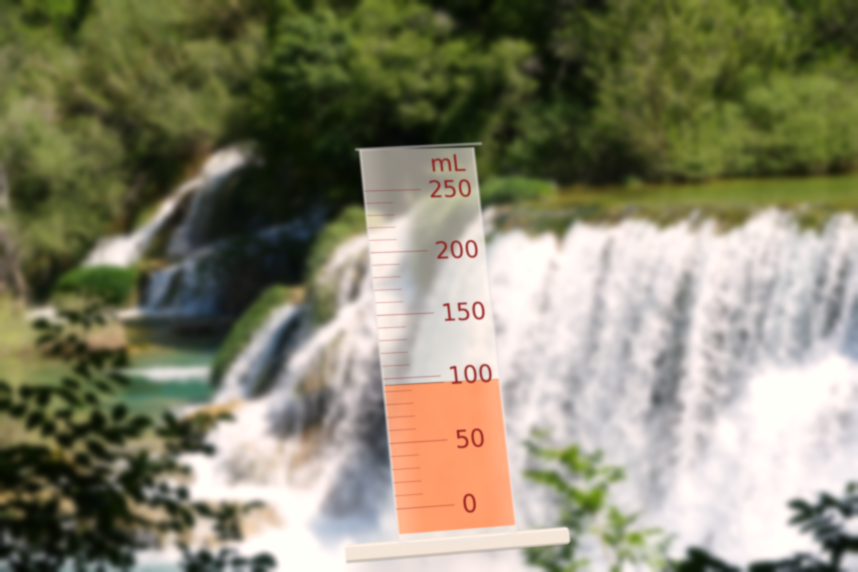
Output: 95mL
